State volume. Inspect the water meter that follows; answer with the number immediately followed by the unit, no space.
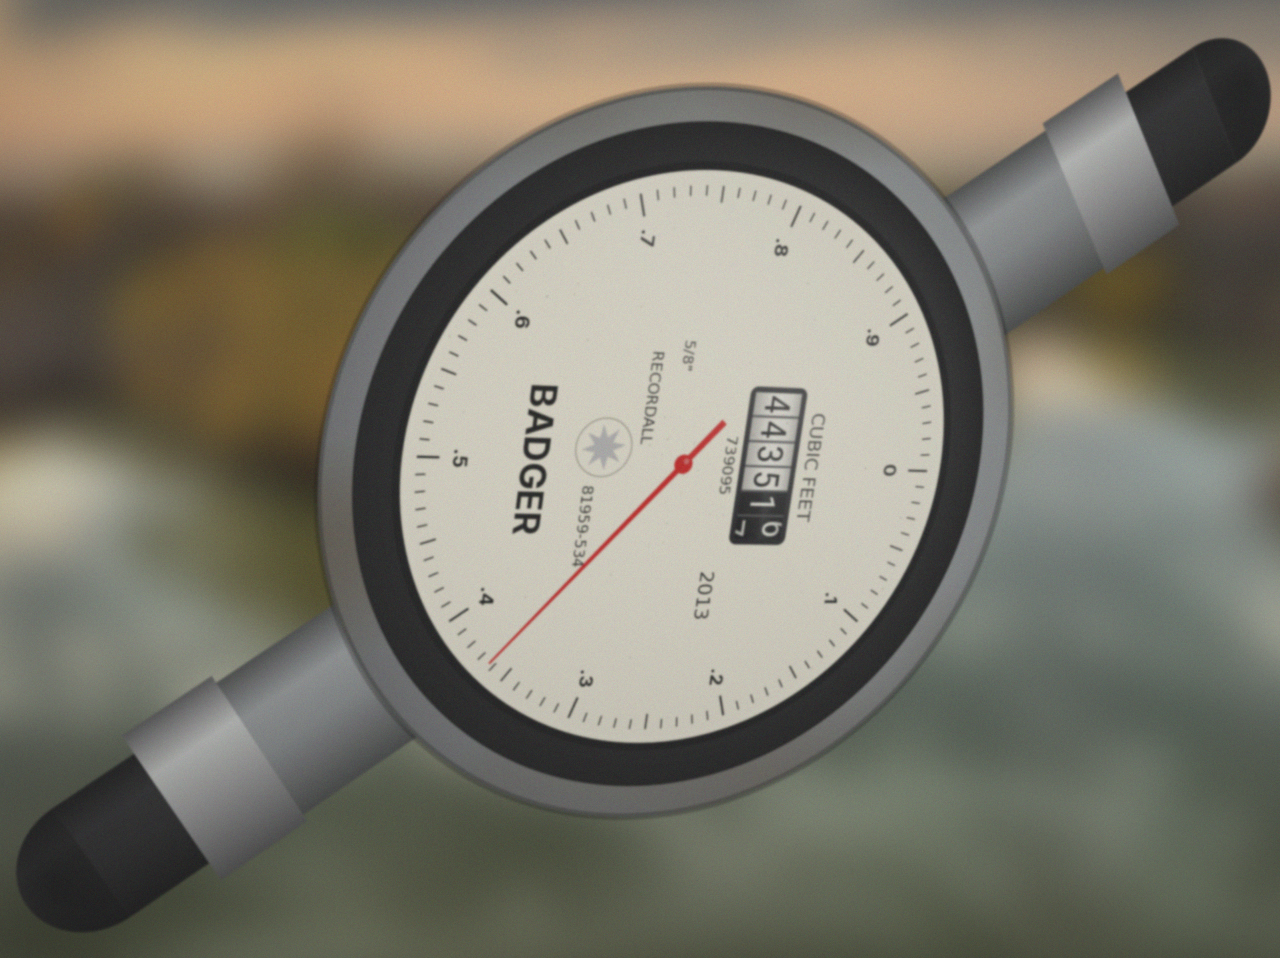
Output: 443516.36ft³
